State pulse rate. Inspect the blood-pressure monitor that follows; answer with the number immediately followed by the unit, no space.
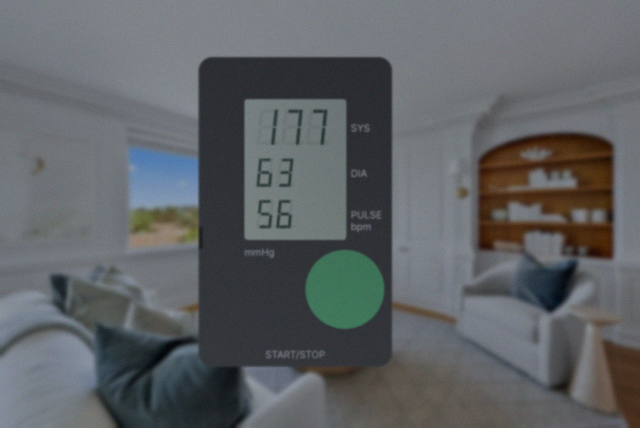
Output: 56bpm
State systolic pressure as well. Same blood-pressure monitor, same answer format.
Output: 177mmHg
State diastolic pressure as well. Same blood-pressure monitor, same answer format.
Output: 63mmHg
